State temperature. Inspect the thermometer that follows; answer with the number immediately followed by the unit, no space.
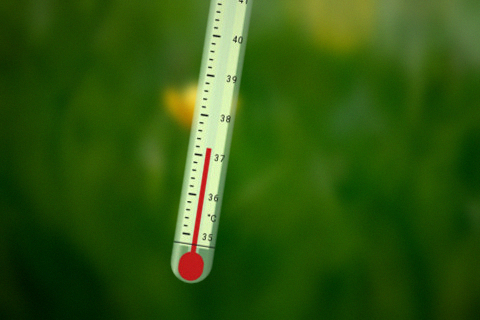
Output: 37.2°C
